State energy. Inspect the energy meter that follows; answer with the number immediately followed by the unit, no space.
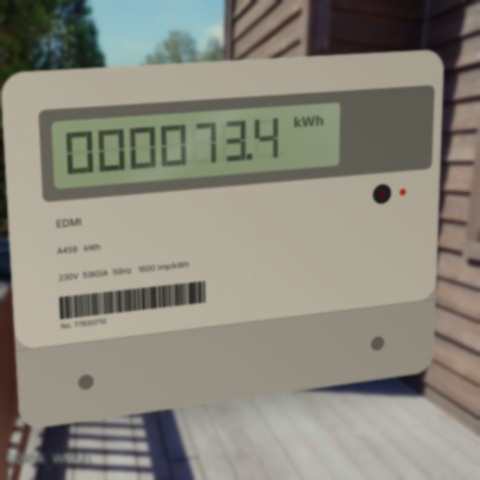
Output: 73.4kWh
